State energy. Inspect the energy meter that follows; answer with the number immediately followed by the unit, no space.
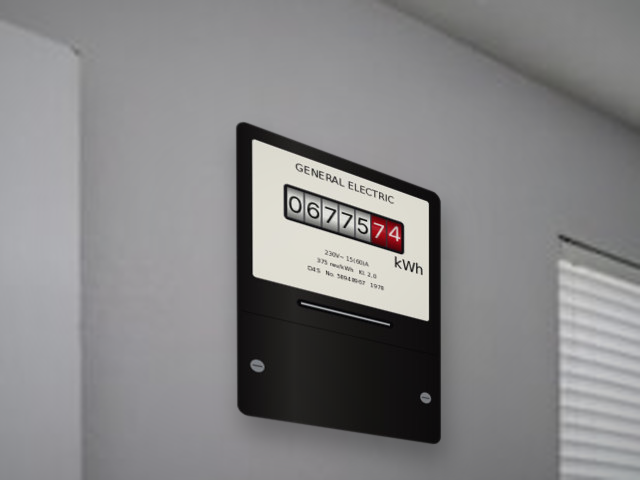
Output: 6775.74kWh
